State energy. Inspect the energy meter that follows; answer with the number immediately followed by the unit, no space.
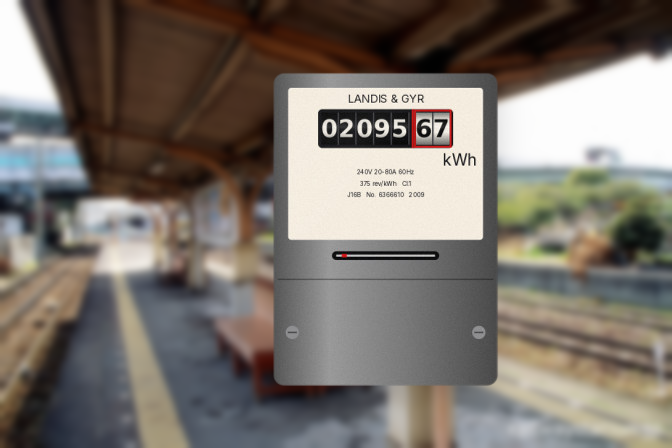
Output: 2095.67kWh
